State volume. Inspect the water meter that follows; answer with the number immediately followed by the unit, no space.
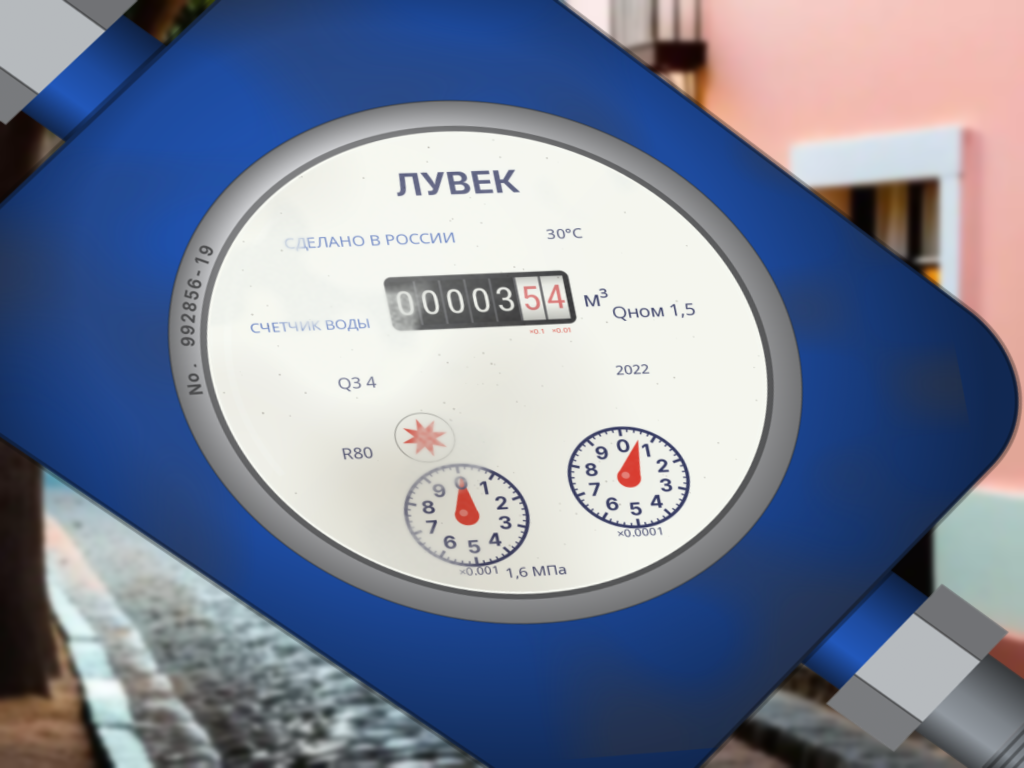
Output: 3.5400m³
